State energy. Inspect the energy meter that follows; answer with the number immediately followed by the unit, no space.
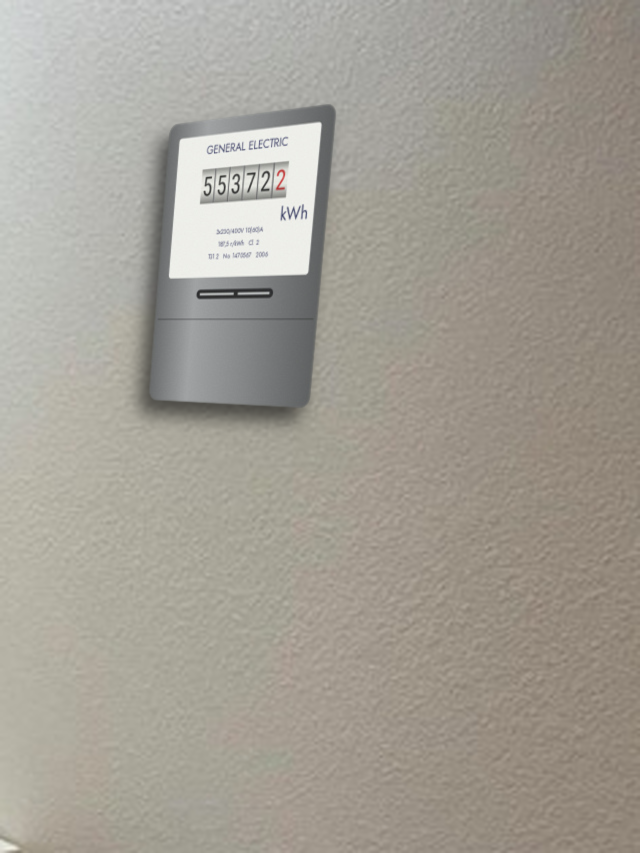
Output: 55372.2kWh
